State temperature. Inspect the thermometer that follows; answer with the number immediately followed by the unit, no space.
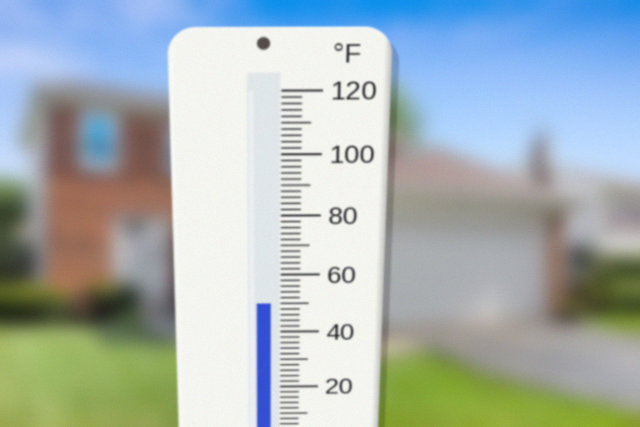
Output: 50°F
